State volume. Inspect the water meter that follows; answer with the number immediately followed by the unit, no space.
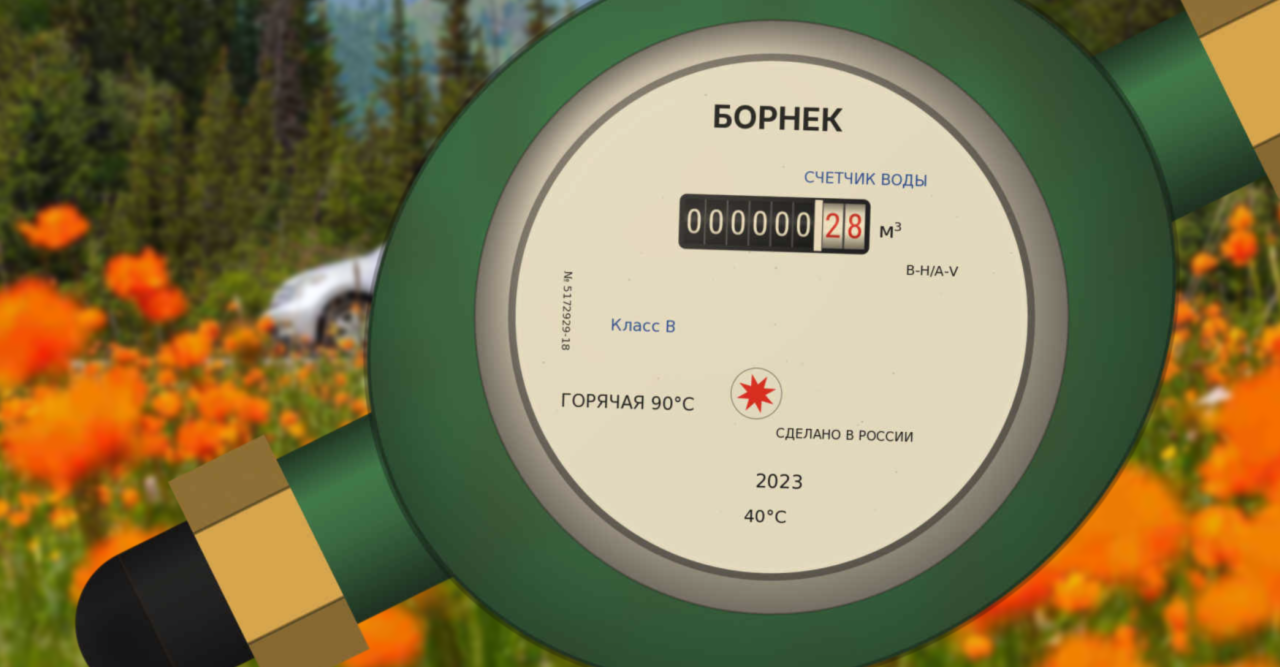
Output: 0.28m³
